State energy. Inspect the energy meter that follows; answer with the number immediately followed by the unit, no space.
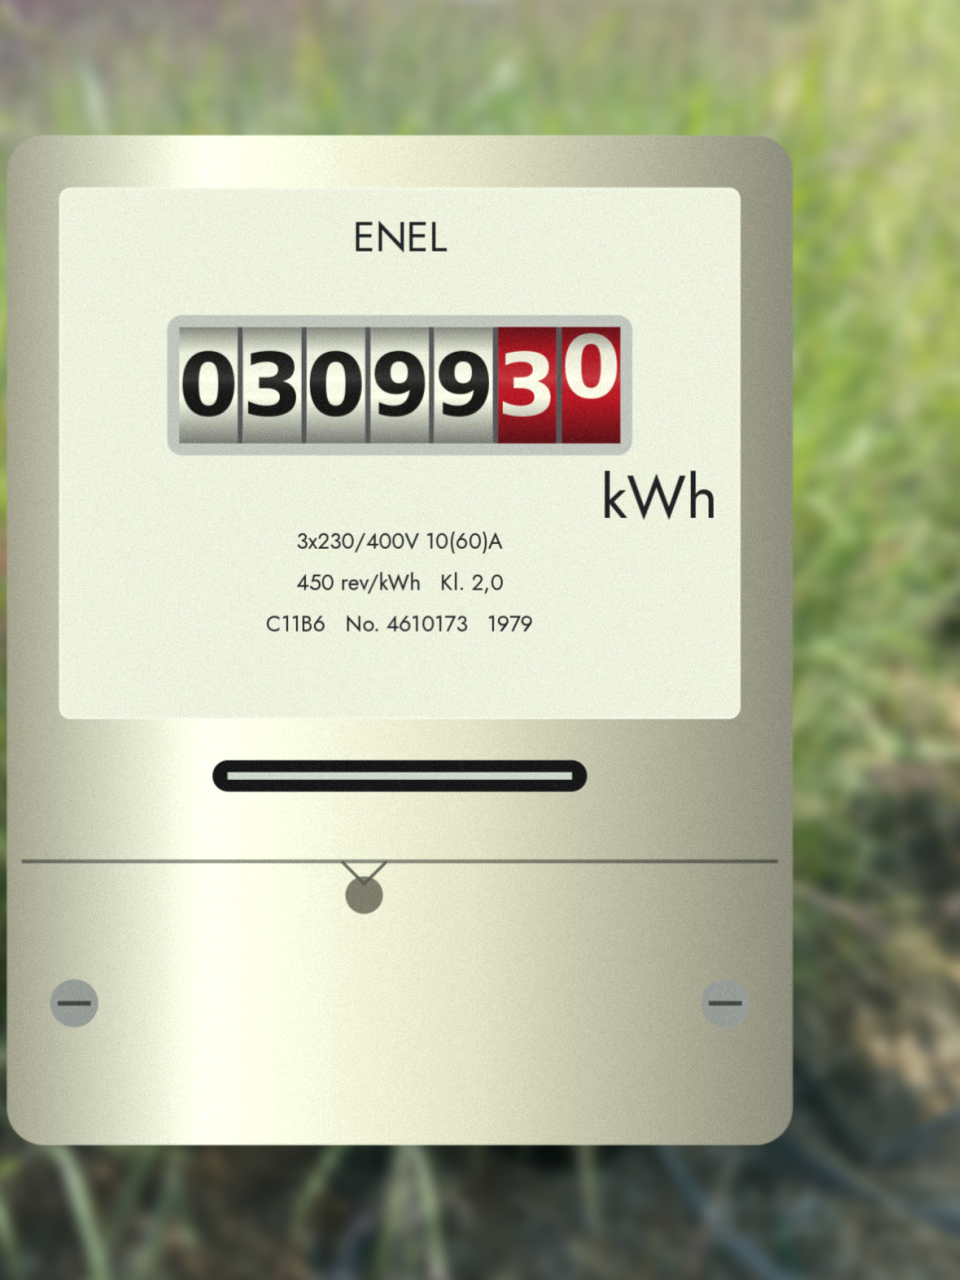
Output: 3099.30kWh
